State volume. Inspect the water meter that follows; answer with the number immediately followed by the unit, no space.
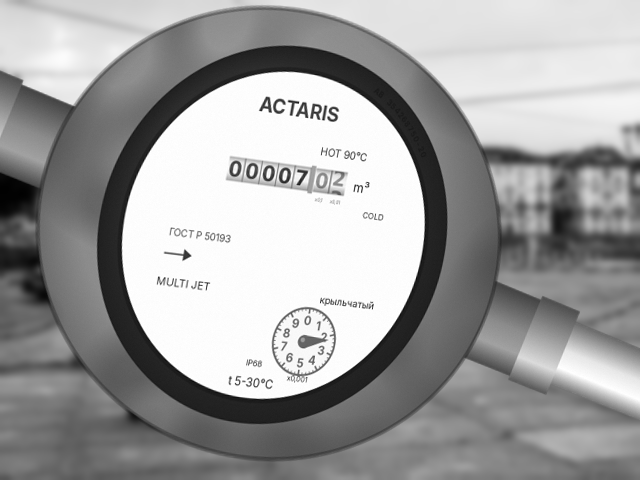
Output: 7.022m³
